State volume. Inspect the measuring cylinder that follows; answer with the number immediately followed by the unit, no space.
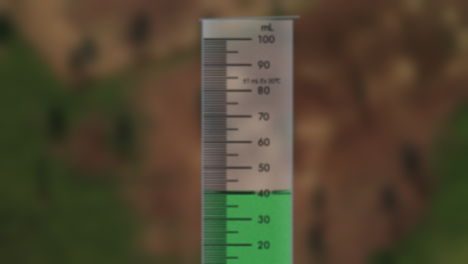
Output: 40mL
